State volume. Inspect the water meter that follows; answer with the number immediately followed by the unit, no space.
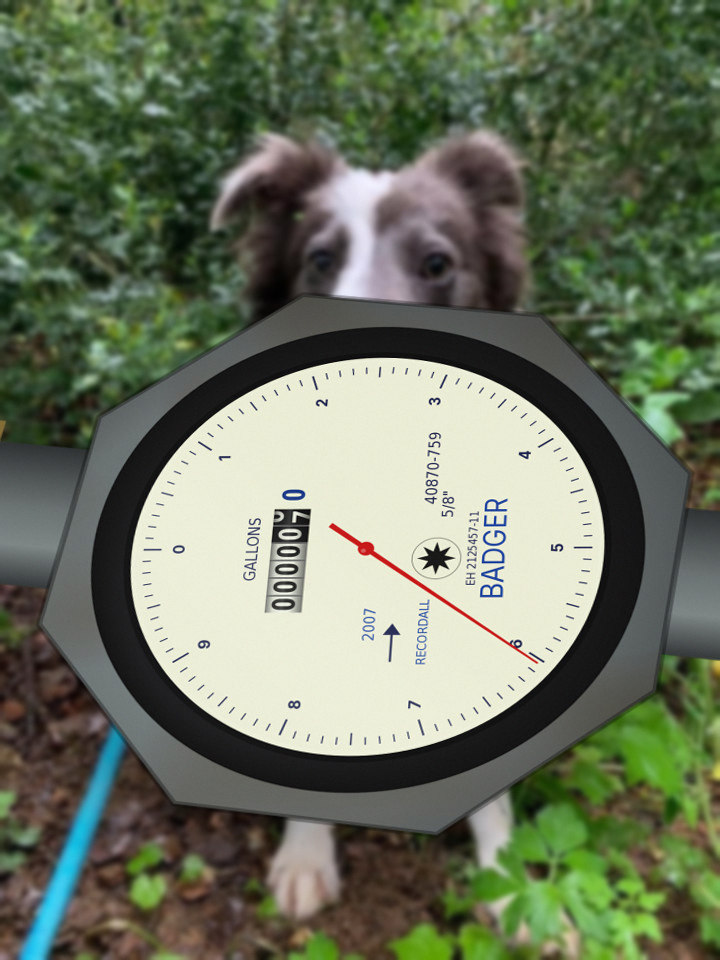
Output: 66.0gal
